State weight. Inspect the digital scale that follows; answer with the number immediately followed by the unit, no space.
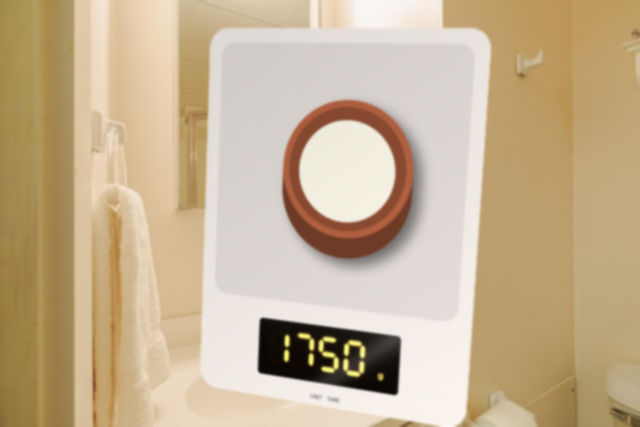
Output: 1750g
